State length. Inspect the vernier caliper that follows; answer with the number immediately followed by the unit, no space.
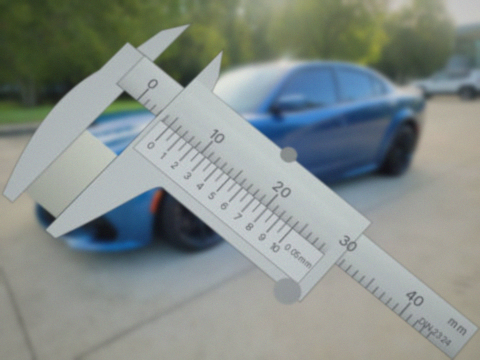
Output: 5.0mm
